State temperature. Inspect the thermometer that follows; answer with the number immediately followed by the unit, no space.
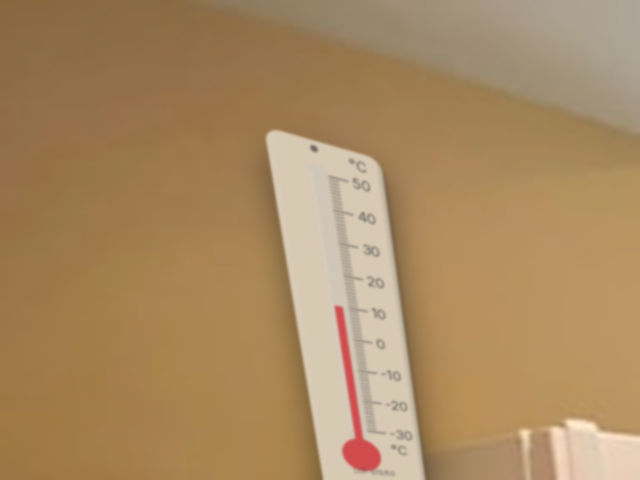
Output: 10°C
